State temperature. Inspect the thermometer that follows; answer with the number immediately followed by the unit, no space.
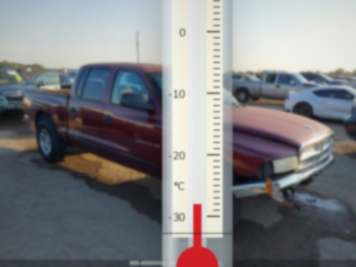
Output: -28°C
